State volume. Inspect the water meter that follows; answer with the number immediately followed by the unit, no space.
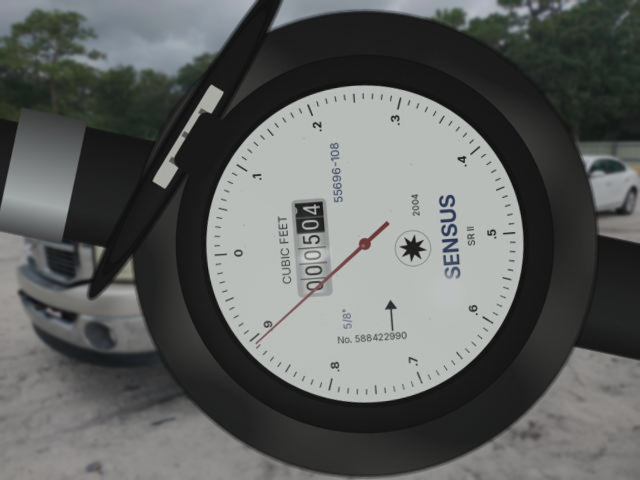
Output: 503.89ft³
